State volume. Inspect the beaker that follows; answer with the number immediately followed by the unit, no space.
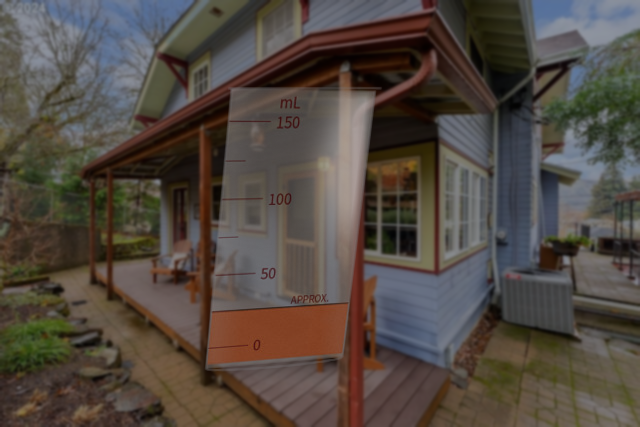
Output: 25mL
